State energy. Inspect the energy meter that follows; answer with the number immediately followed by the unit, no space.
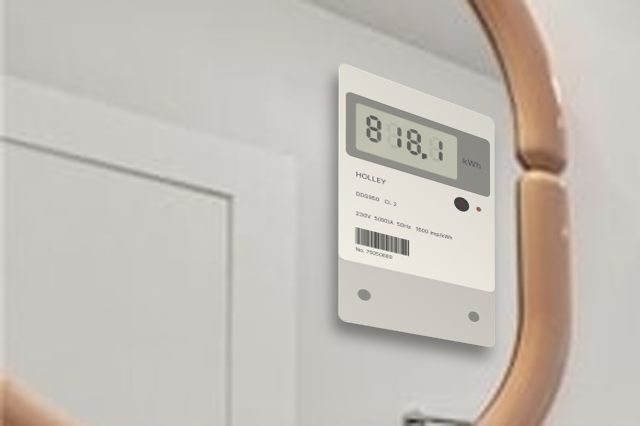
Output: 818.1kWh
